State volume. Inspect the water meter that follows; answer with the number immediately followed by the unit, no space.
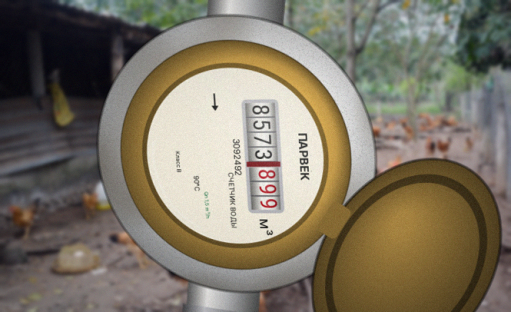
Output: 8573.899m³
